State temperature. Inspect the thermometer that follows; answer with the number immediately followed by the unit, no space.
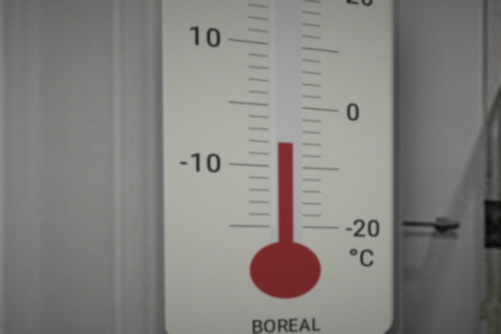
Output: -6°C
